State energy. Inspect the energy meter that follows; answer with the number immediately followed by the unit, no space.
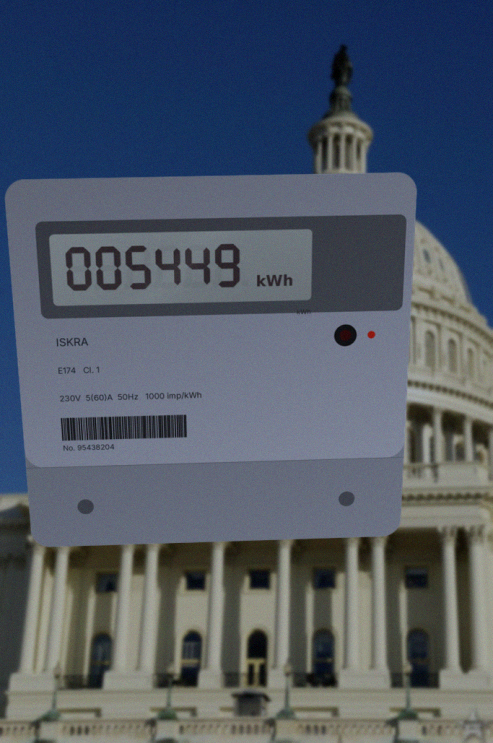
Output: 5449kWh
